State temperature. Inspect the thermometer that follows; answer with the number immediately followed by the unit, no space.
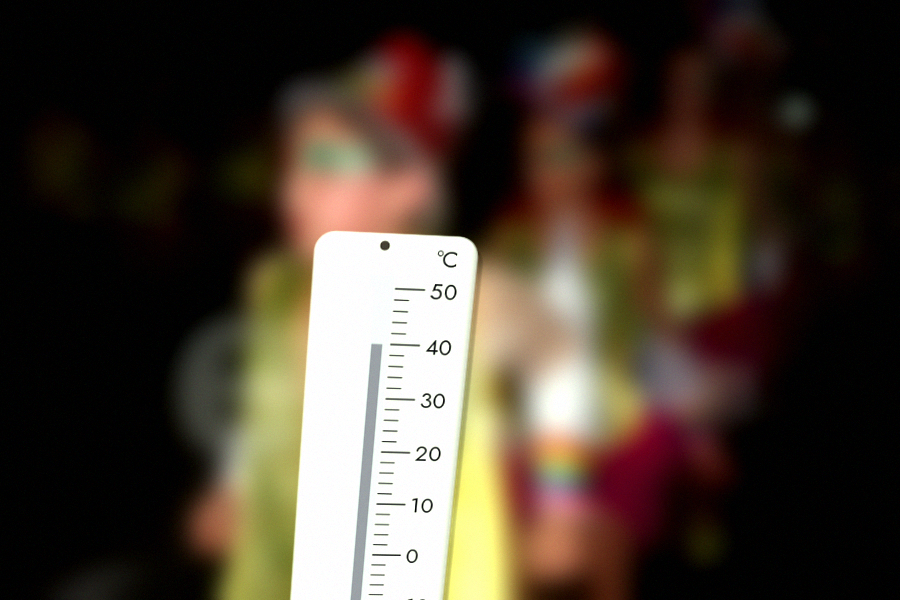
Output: 40°C
